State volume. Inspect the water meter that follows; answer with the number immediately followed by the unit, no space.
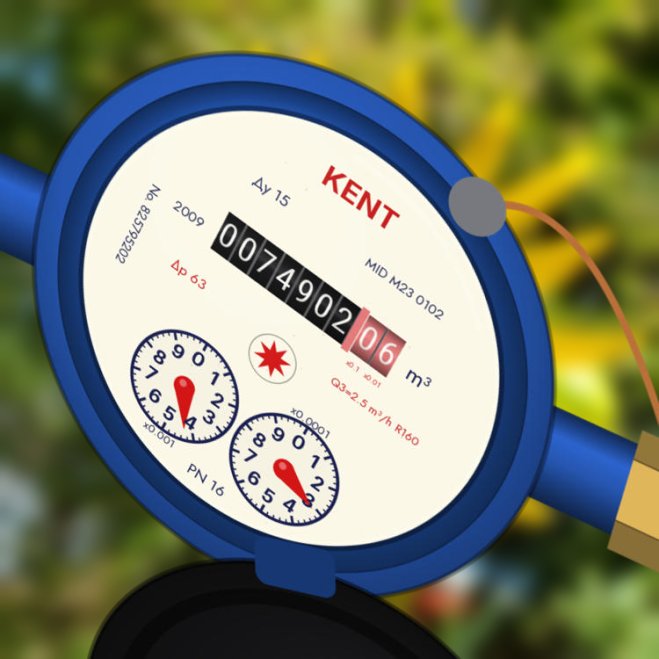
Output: 74902.0643m³
